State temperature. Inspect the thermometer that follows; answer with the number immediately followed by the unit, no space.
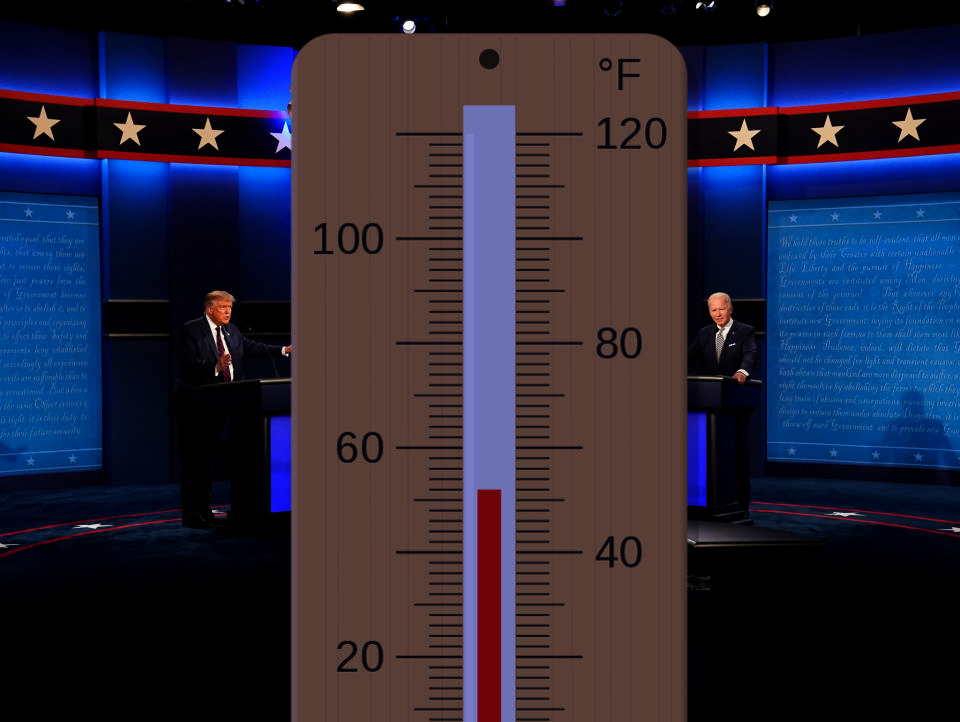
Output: 52°F
